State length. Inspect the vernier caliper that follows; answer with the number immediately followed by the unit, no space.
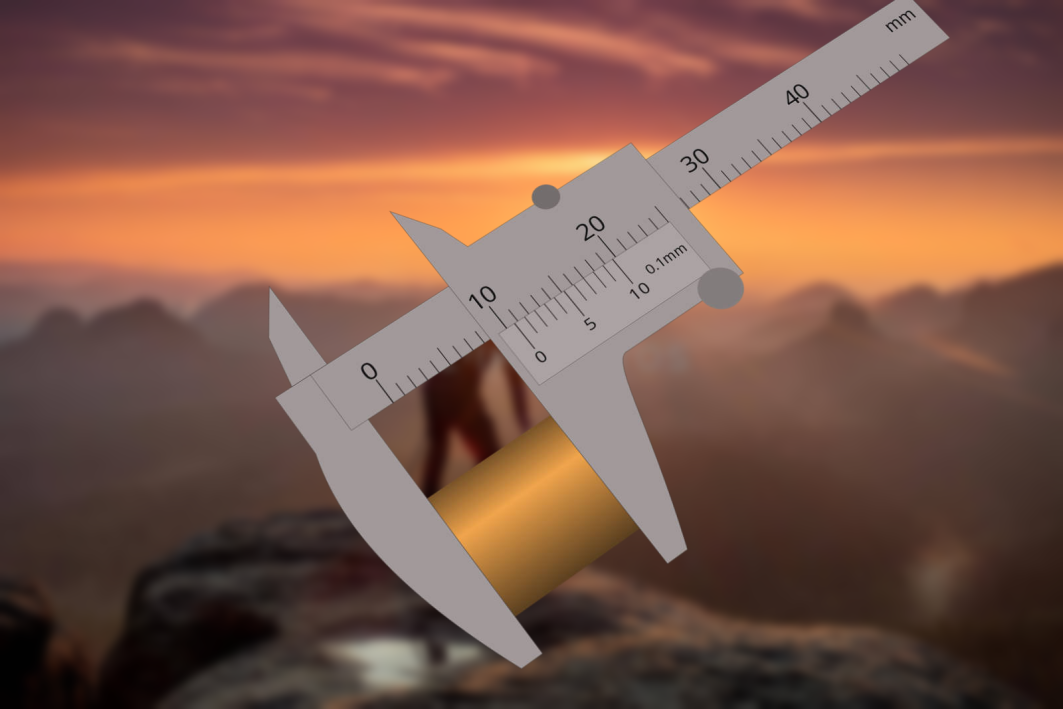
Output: 10.7mm
